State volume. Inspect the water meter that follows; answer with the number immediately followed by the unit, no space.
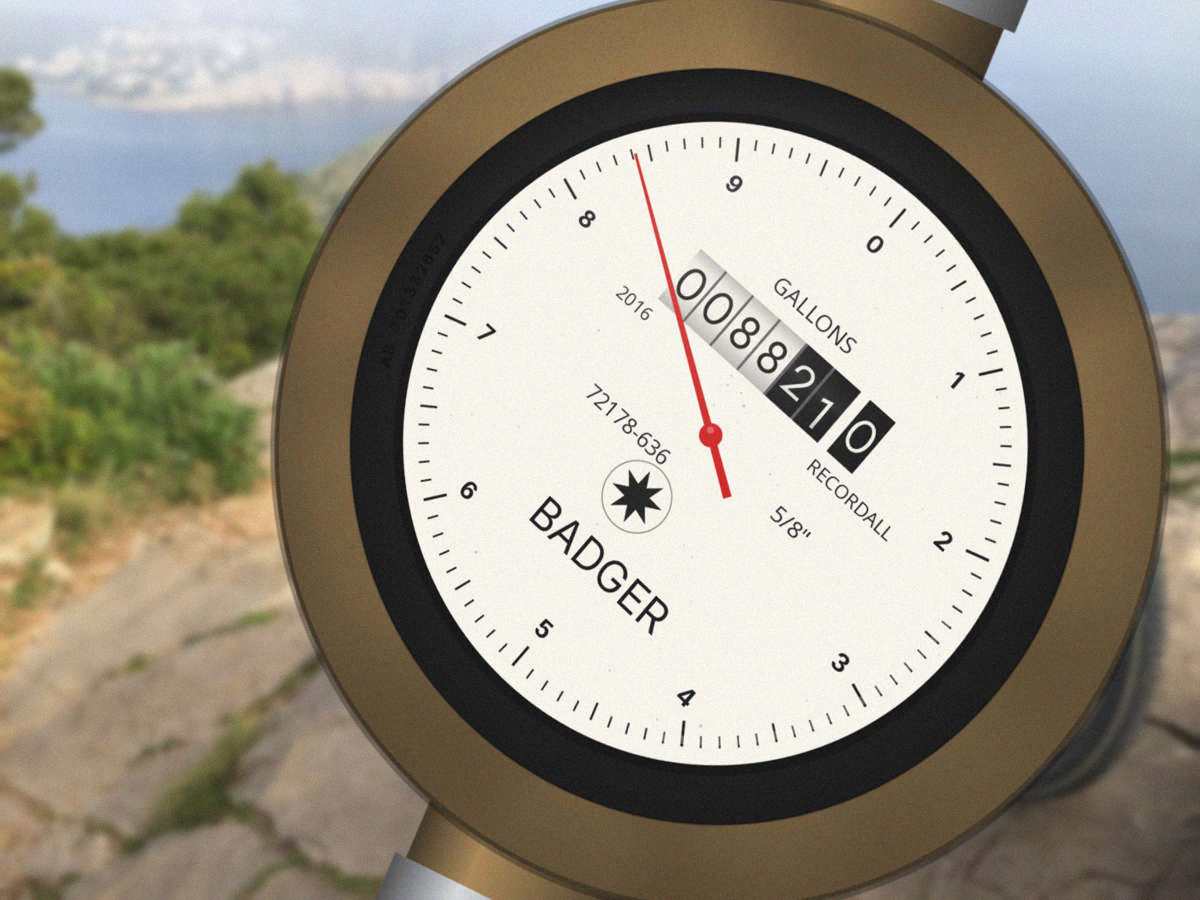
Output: 88208.4gal
